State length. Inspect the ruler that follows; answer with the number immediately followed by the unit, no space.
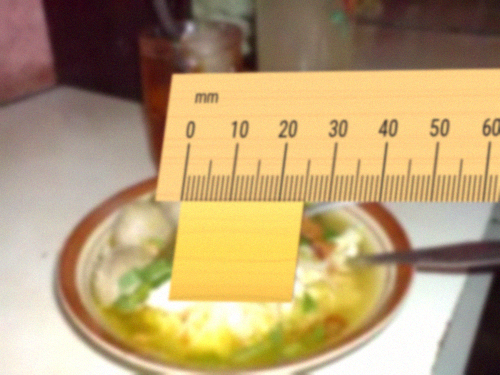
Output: 25mm
